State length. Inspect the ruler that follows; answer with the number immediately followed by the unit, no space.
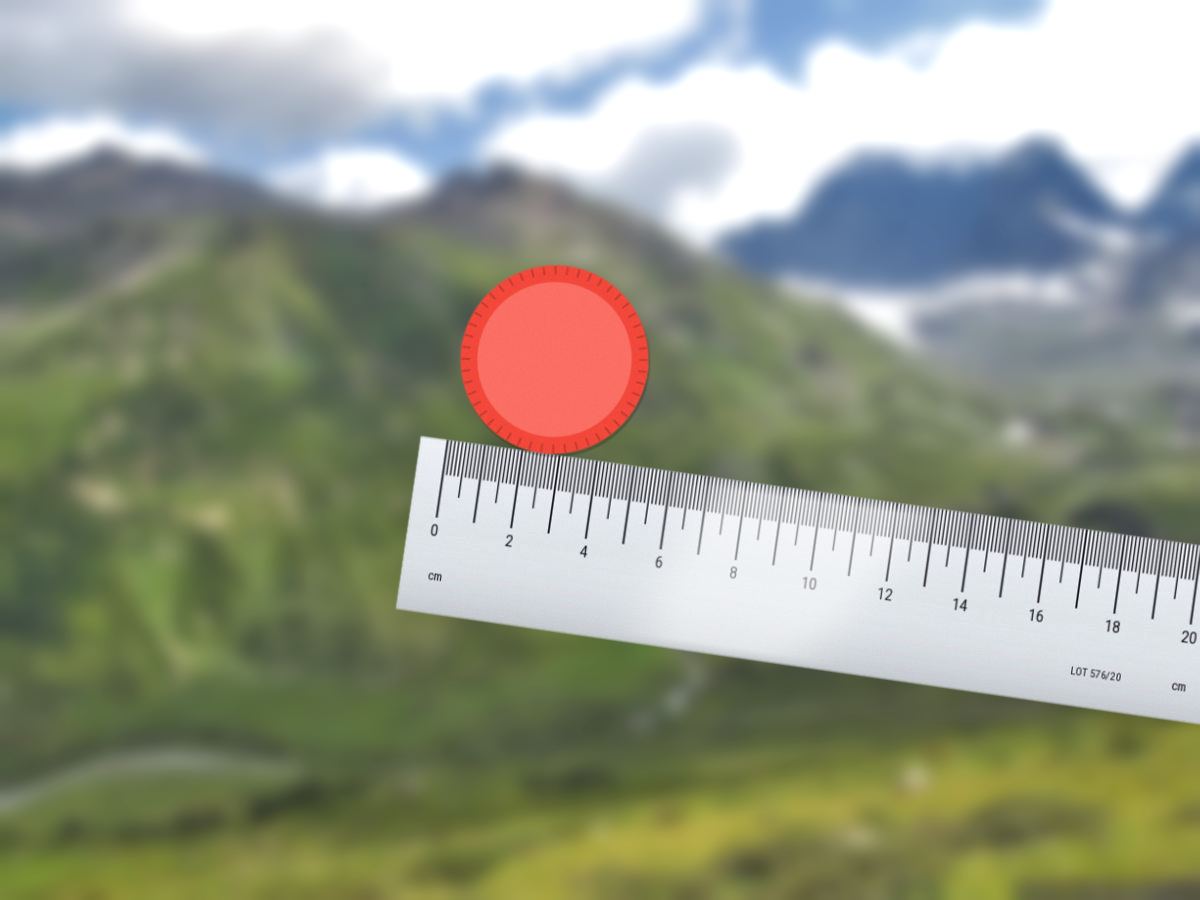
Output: 5cm
